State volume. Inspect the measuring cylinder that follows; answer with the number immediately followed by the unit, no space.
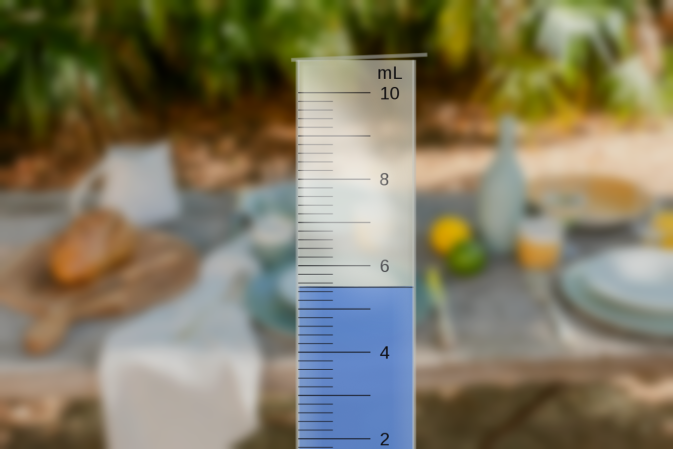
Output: 5.5mL
